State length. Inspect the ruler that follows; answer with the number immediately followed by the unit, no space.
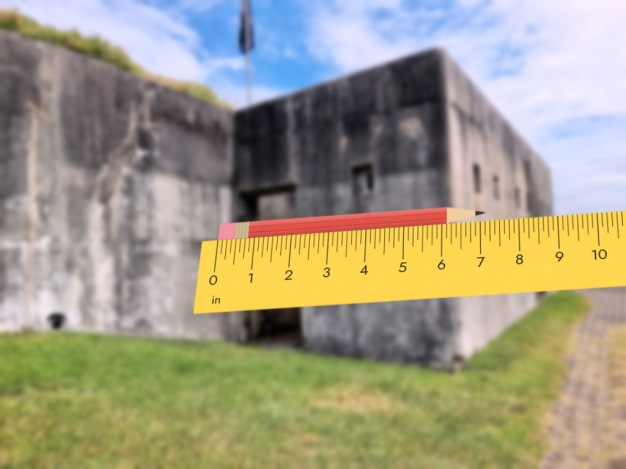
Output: 7.125in
